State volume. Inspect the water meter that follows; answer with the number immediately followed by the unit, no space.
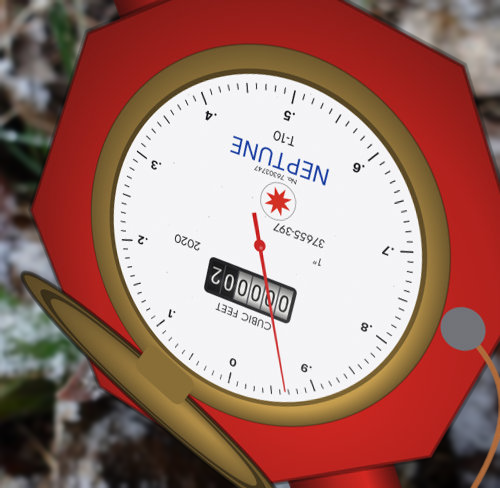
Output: 1.93ft³
